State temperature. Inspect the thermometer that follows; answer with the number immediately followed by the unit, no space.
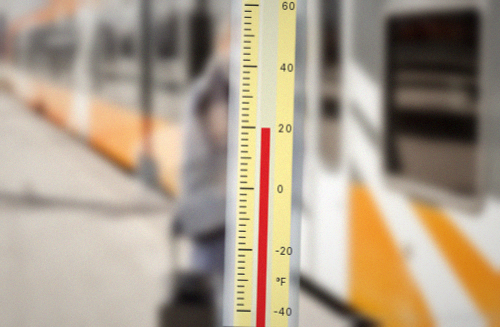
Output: 20°F
